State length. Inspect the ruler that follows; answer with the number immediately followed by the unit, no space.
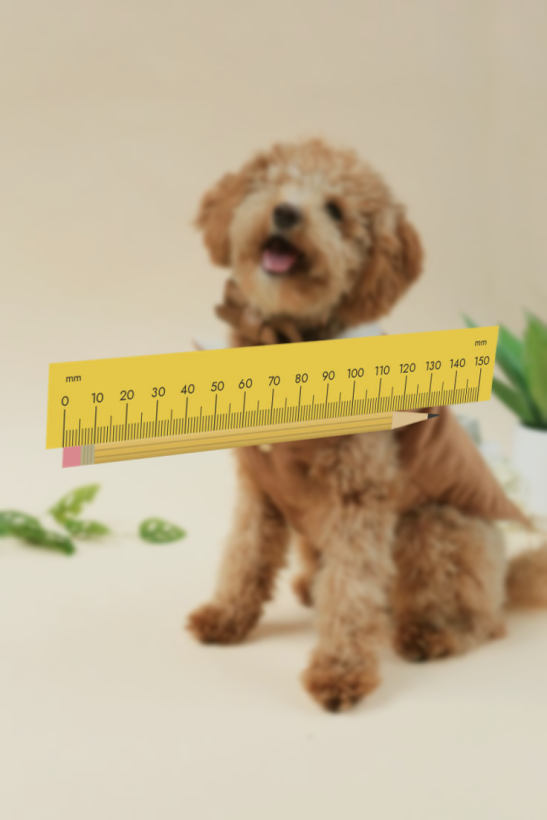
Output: 135mm
